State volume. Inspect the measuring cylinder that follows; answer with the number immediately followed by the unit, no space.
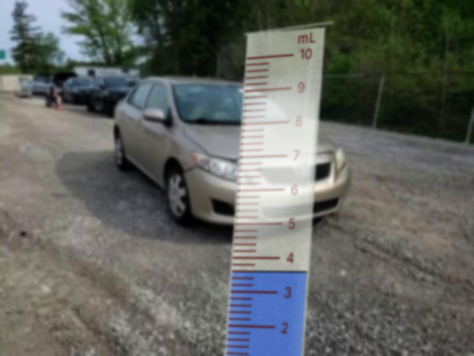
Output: 3.6mL
